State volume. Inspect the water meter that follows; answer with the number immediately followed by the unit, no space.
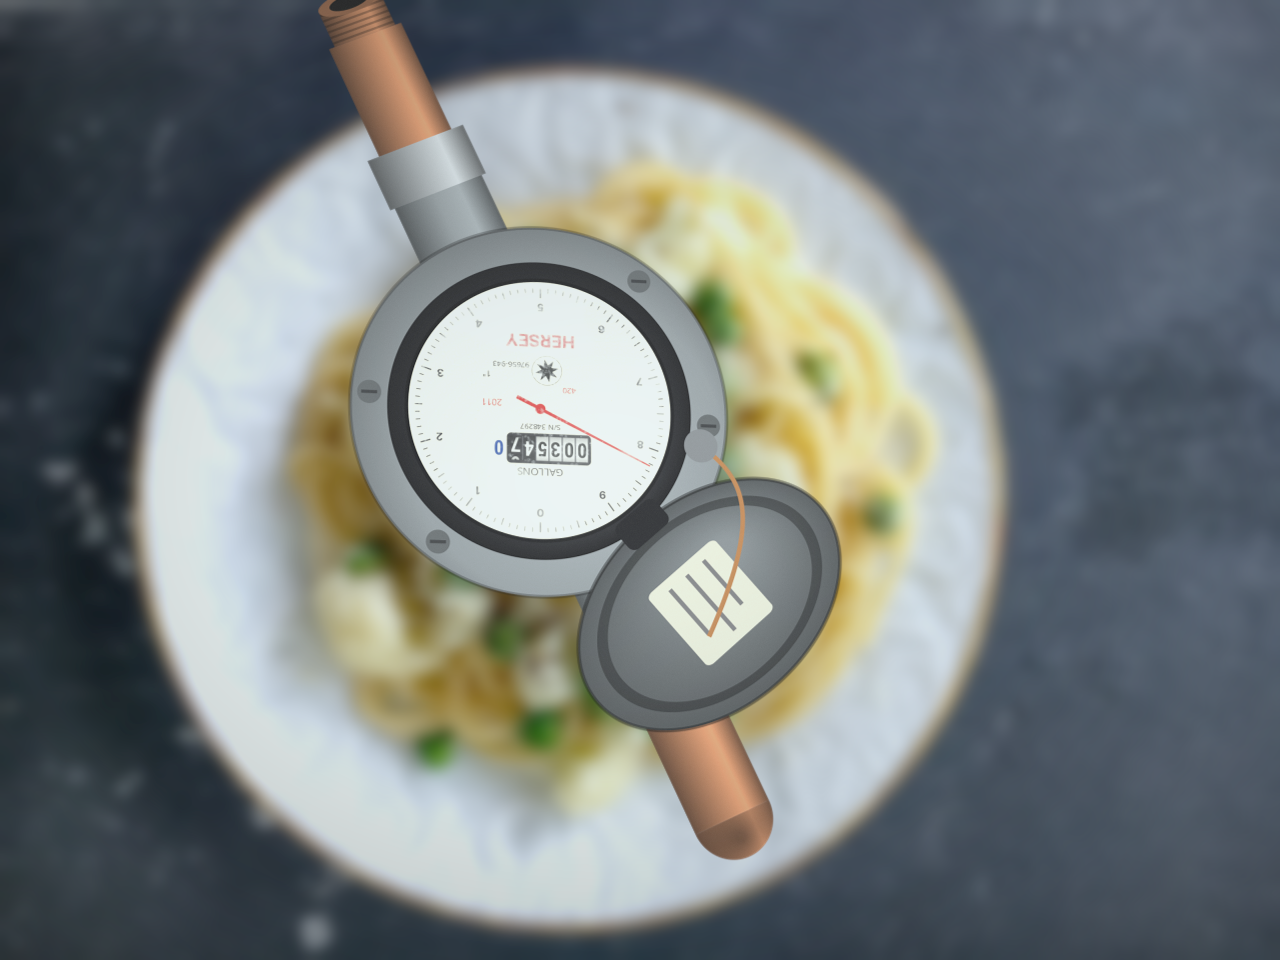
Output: 35468.2gal
